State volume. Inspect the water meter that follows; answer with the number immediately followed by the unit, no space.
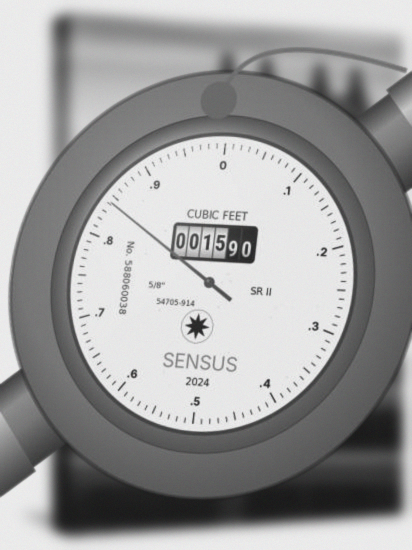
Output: 1589.84ft³
